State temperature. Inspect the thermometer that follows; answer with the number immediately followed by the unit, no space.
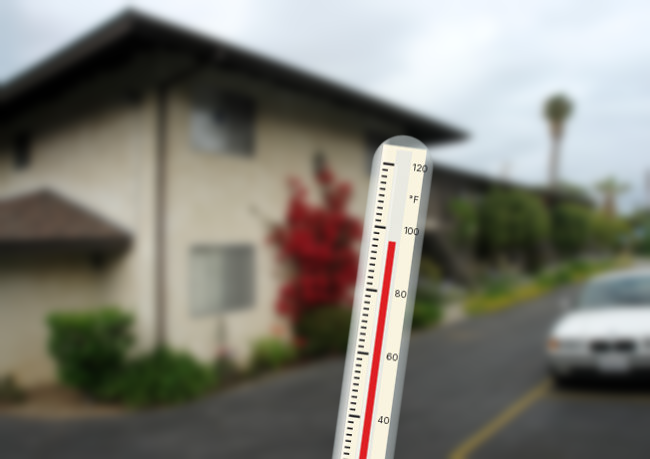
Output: 96°F
